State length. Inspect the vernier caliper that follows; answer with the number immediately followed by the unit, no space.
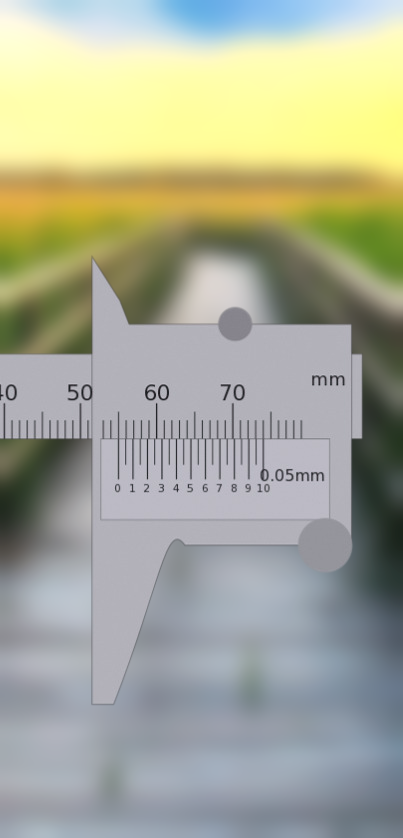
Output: 55.0mm
